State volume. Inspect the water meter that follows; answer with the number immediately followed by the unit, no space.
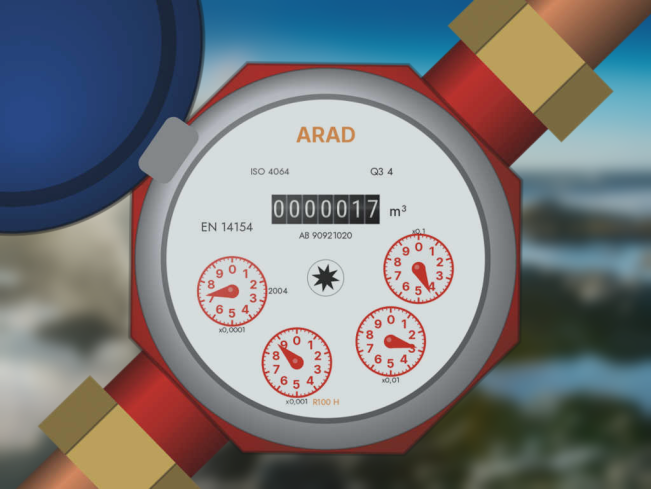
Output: 17.4287m³
